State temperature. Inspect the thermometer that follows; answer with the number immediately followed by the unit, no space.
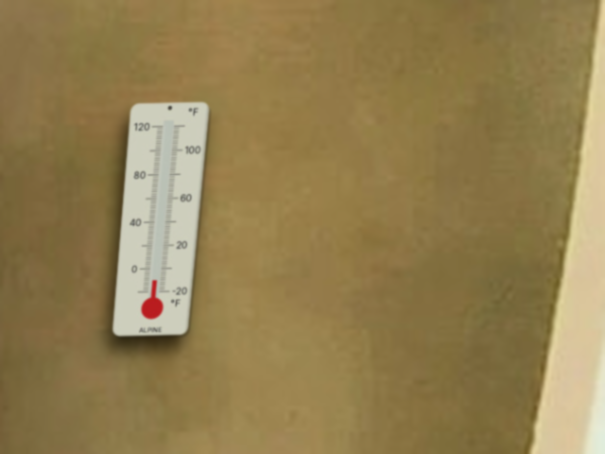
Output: -10°F
